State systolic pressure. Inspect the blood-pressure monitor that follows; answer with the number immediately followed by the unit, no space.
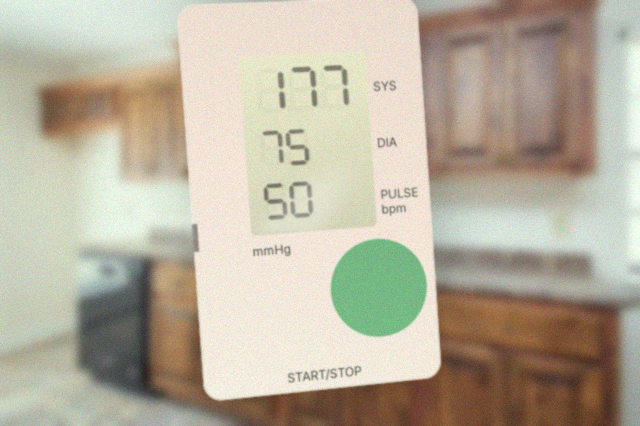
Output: 177mmHg
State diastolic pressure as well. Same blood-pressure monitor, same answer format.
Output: 75mmHg
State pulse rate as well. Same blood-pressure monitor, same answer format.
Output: 50bpm
